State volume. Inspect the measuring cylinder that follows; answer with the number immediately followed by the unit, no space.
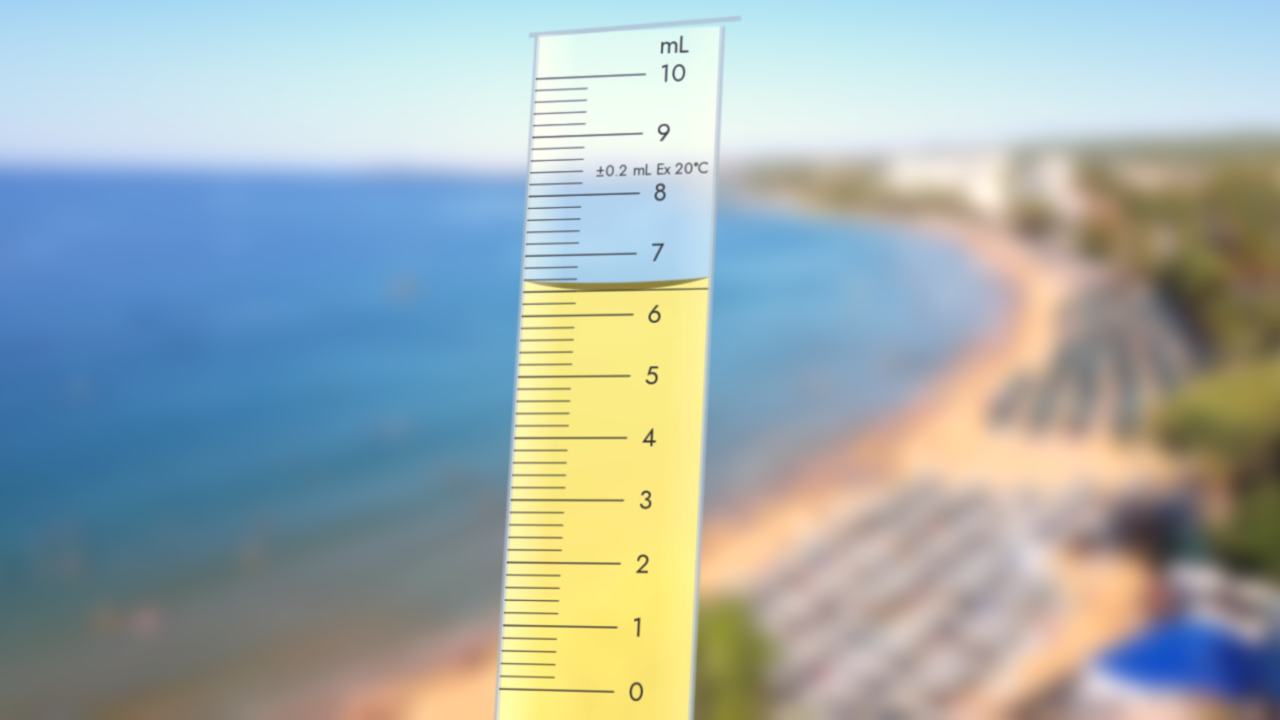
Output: 6.4mL
